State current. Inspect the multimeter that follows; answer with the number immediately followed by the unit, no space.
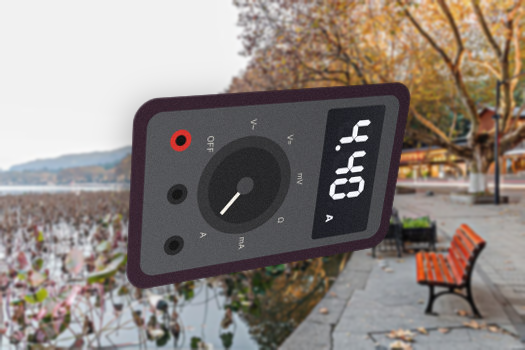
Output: 4.40A
